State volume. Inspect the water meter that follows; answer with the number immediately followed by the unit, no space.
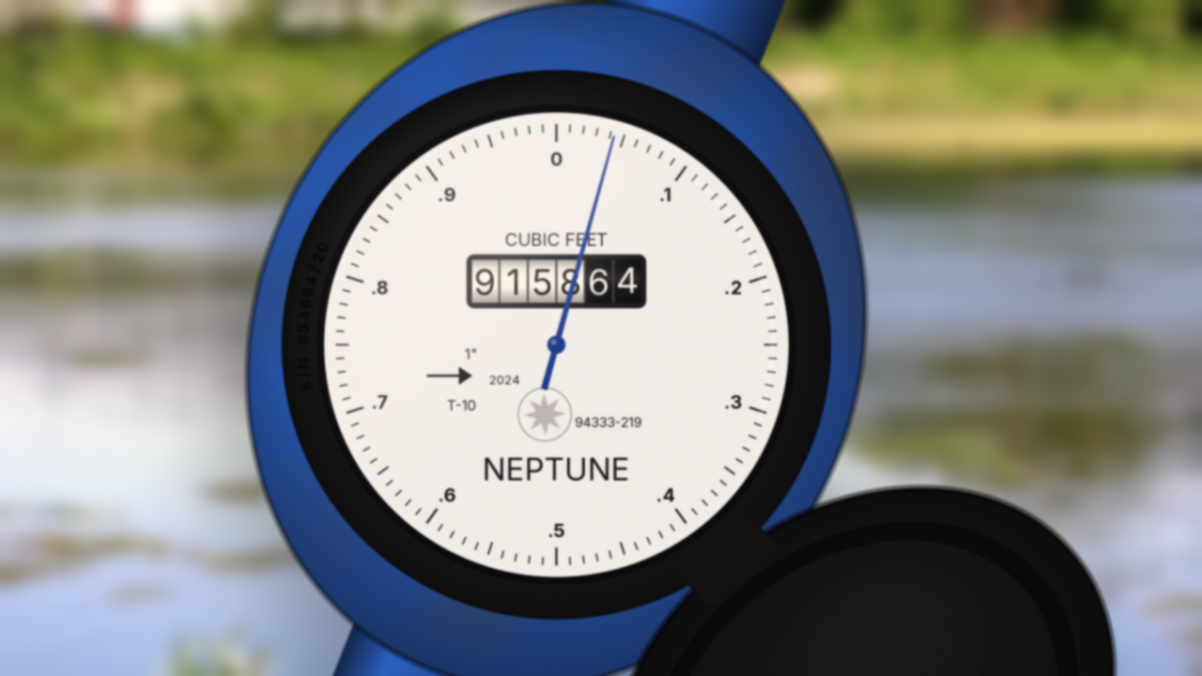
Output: 915864.04ft³
